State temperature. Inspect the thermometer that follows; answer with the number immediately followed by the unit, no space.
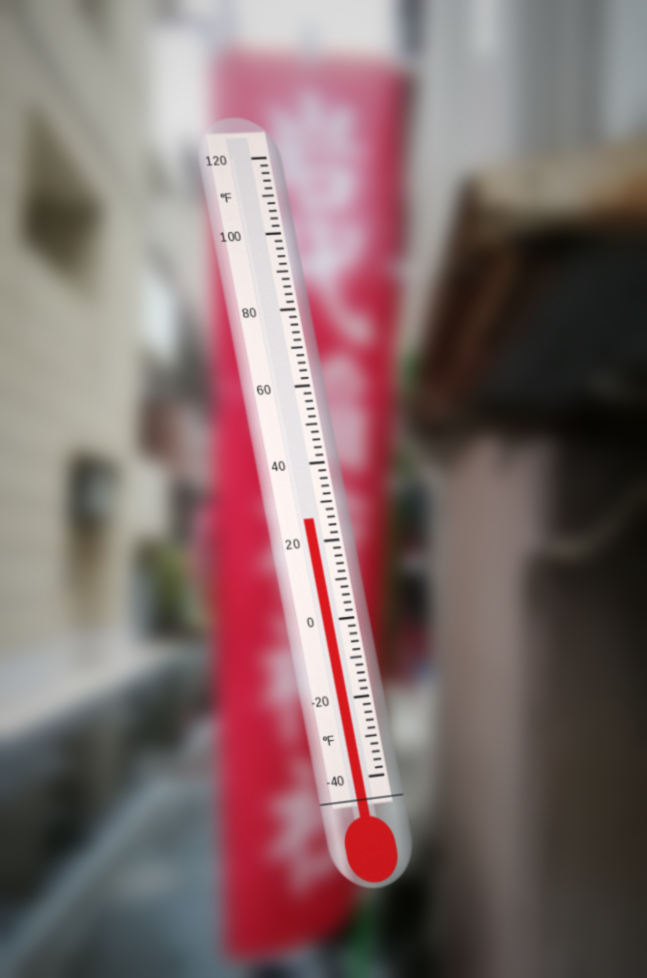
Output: 26°F
